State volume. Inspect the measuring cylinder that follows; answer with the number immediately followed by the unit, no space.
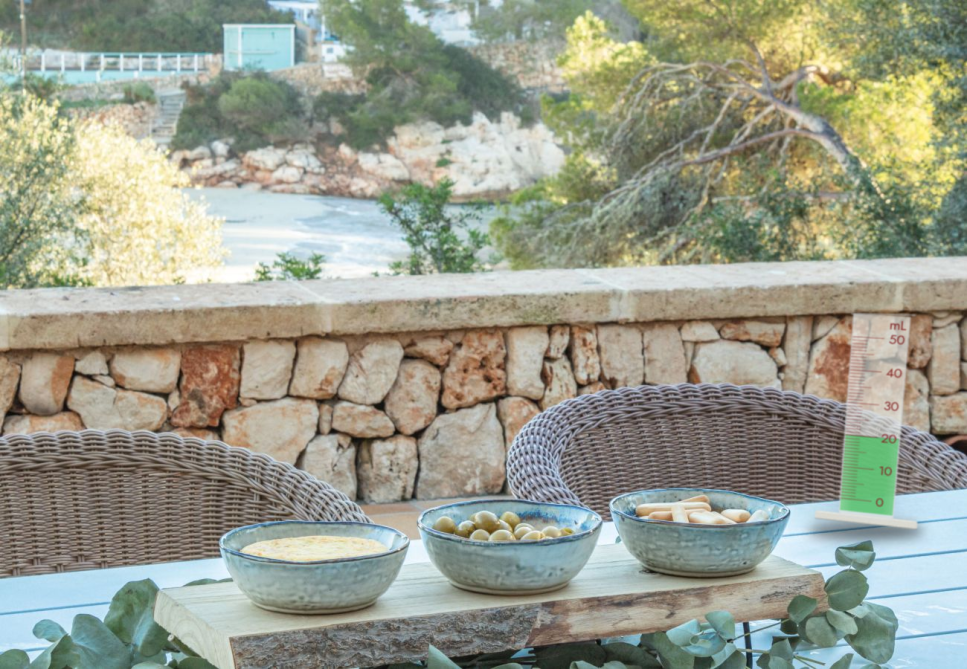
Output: 20mL
